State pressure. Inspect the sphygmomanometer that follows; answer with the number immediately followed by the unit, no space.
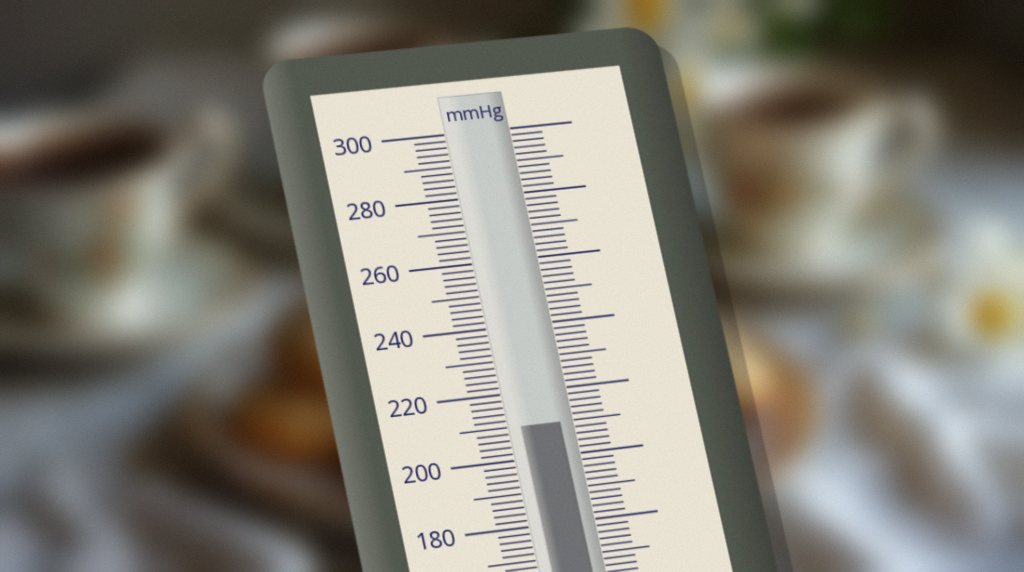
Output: 210mmHg
